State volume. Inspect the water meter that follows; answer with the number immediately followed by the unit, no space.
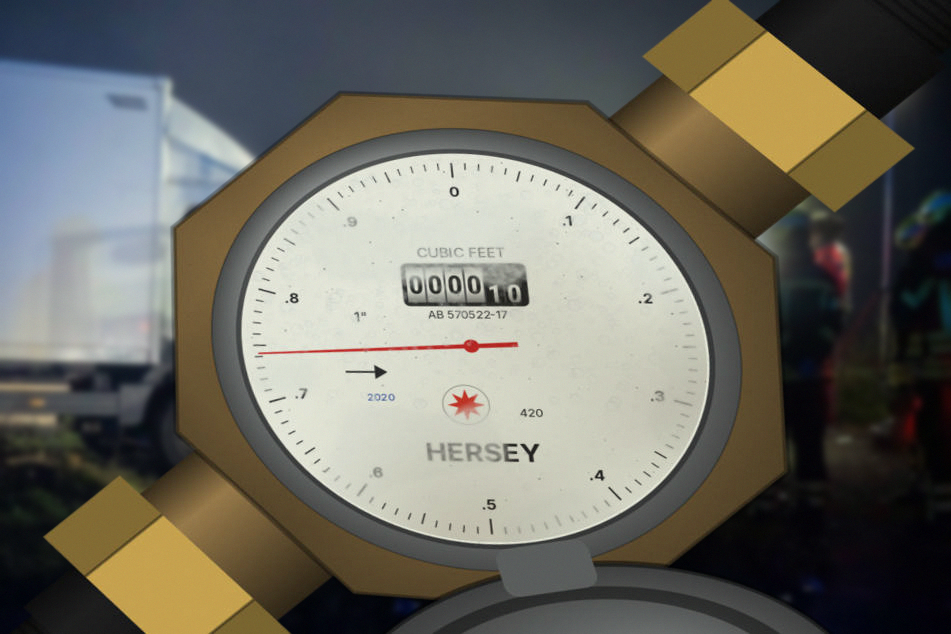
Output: 9.74ft³
